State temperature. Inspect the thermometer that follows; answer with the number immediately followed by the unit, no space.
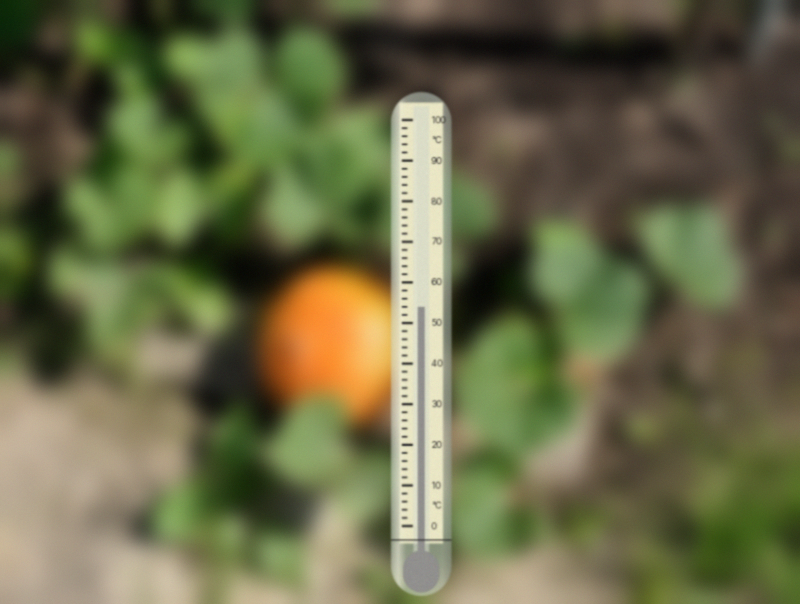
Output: 54°C
